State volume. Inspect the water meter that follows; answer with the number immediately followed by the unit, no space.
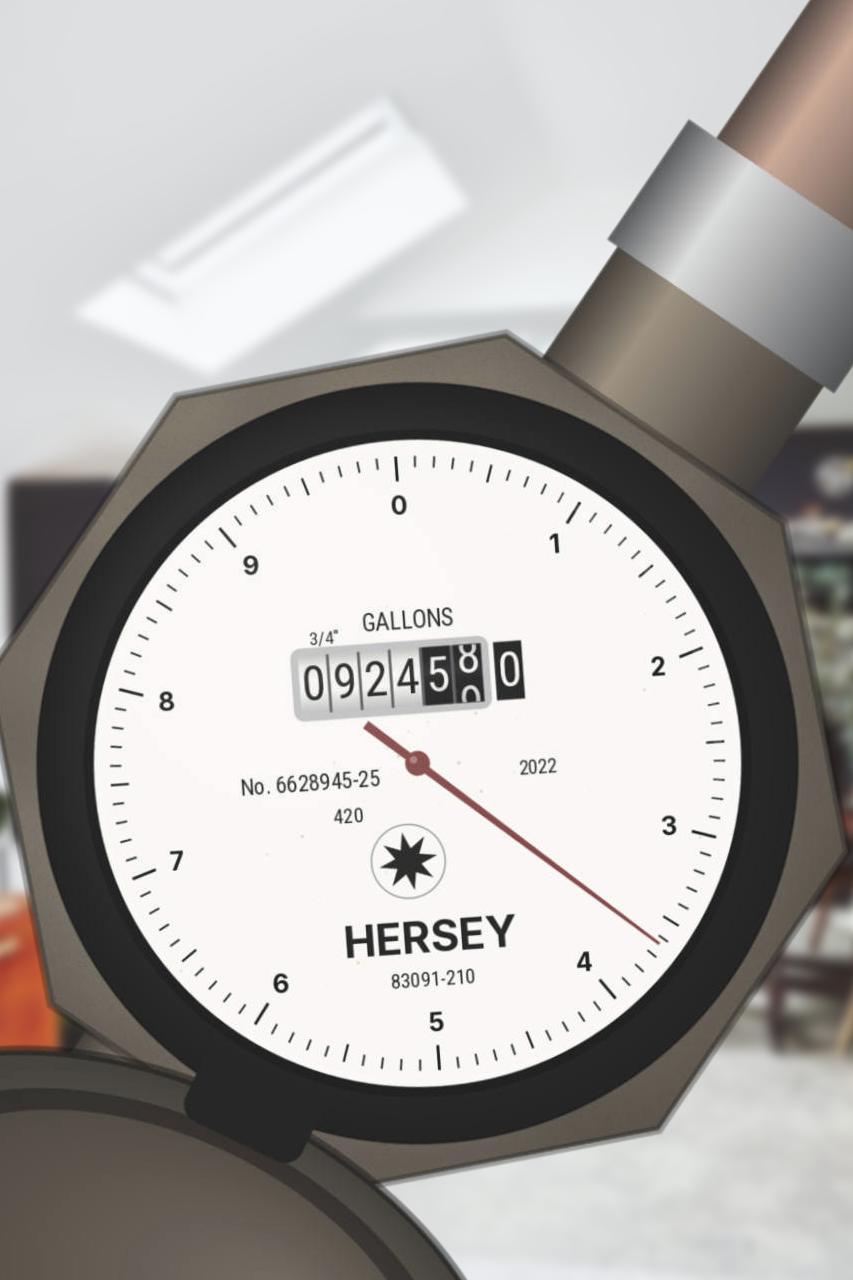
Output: 924583.6gal
